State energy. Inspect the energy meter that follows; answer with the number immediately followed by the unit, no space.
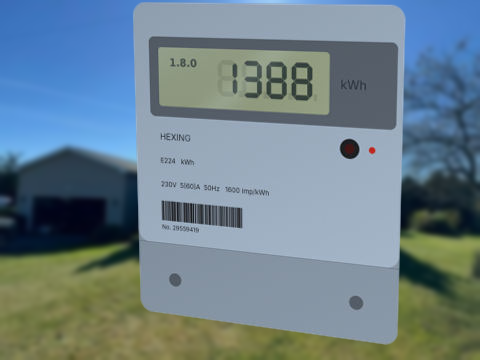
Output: 1388kWh
